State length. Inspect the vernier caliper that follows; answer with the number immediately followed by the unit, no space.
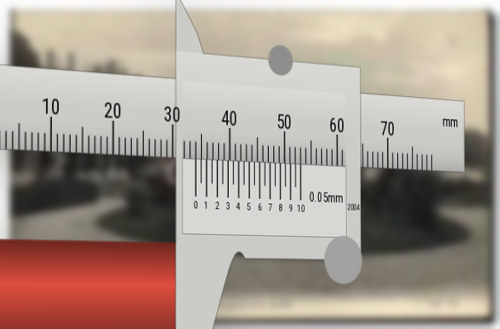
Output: 34.0mm
